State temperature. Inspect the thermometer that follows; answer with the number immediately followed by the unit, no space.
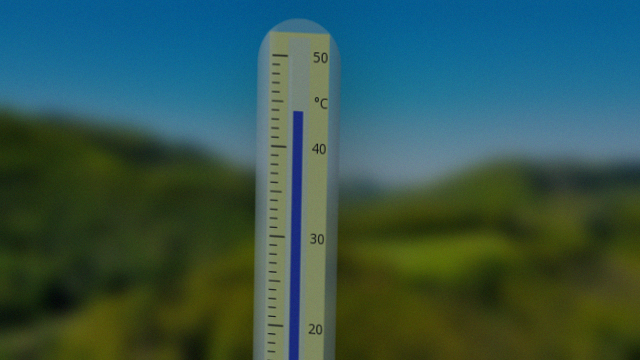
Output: 44°C
